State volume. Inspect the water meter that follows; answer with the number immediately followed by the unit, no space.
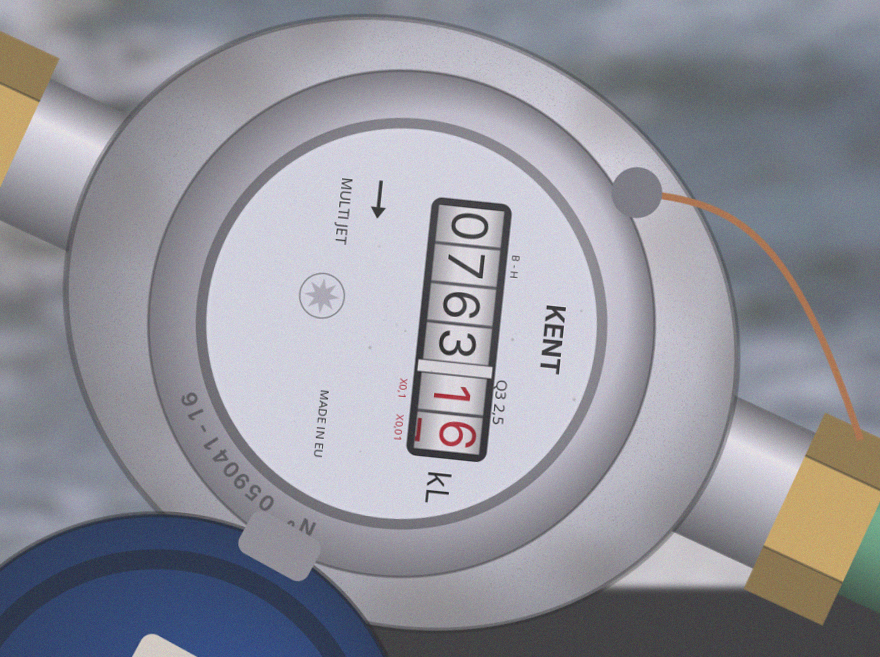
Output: 763.16kL
